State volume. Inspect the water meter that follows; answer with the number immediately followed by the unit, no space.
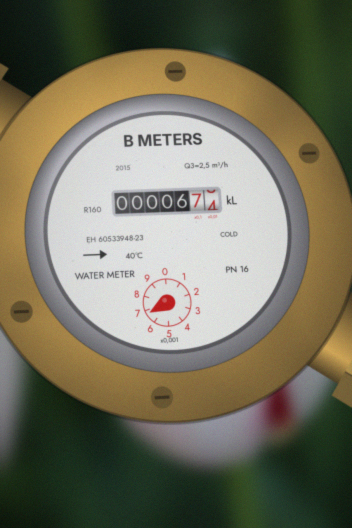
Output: 6.736kL
